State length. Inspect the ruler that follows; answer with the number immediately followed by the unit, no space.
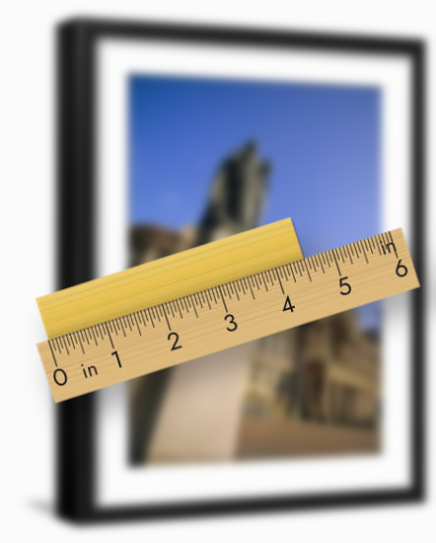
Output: 4.5in
